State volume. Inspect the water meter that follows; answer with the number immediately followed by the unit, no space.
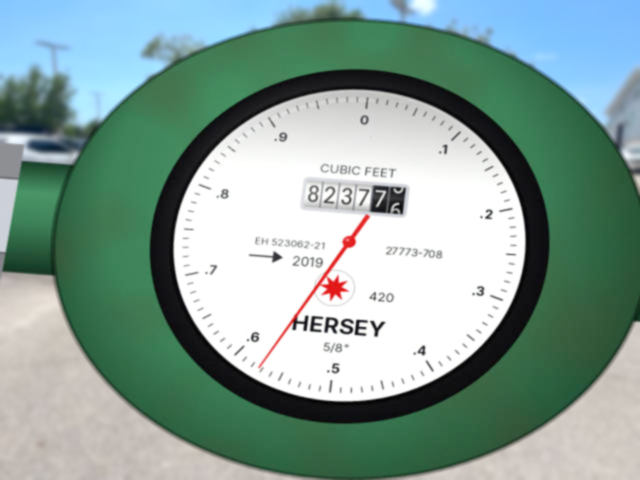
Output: 823775.57ft³
